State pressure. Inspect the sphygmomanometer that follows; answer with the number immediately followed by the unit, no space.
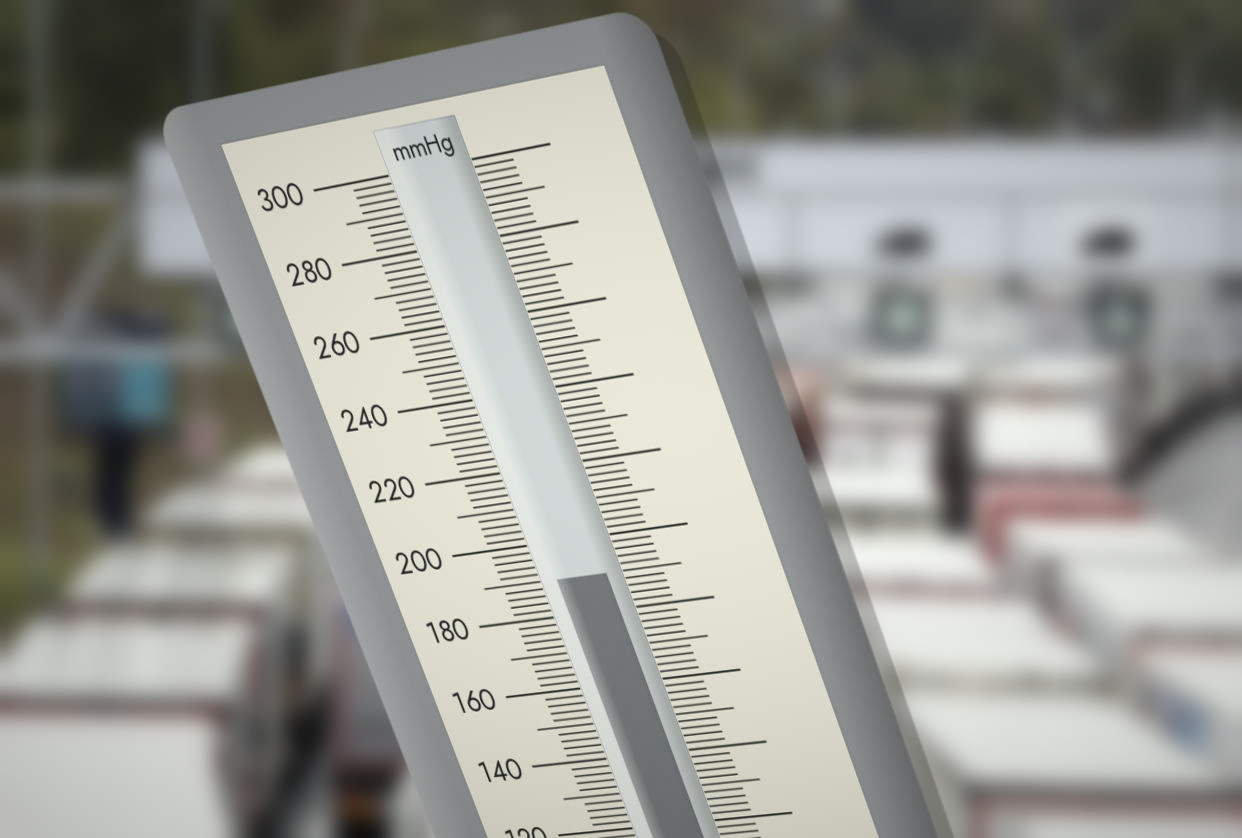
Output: 190mmHg
